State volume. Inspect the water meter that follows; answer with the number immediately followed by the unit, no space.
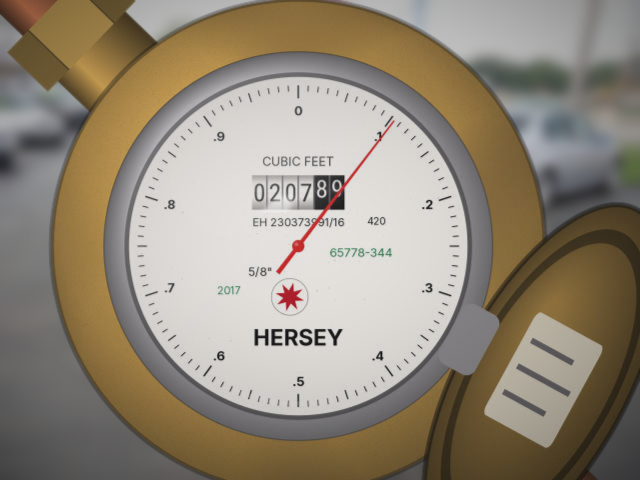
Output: 20789.10ft³
